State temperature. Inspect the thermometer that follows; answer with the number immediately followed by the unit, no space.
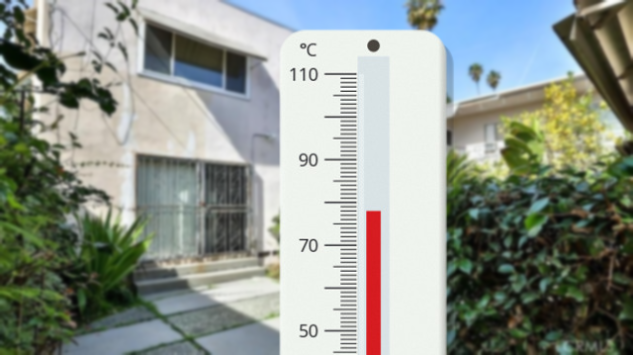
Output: 78°C
